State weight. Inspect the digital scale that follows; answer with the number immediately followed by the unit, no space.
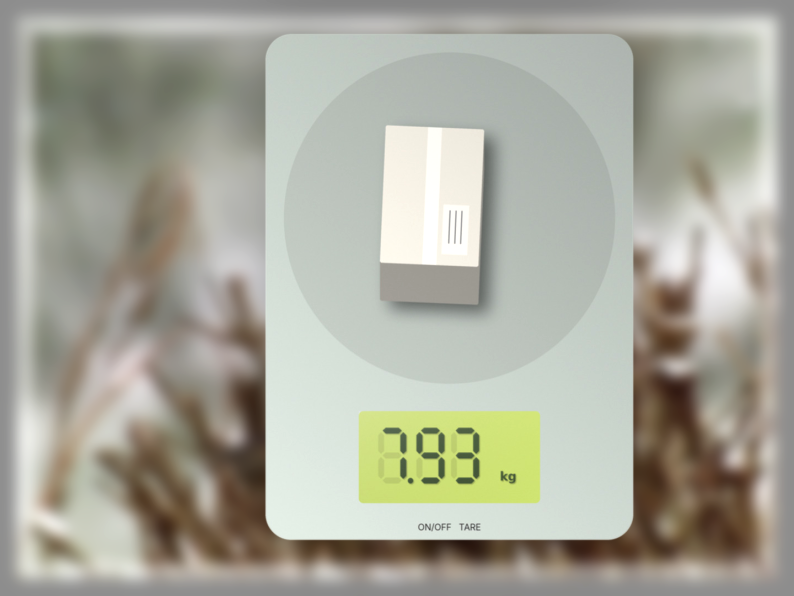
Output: 7.93kg
